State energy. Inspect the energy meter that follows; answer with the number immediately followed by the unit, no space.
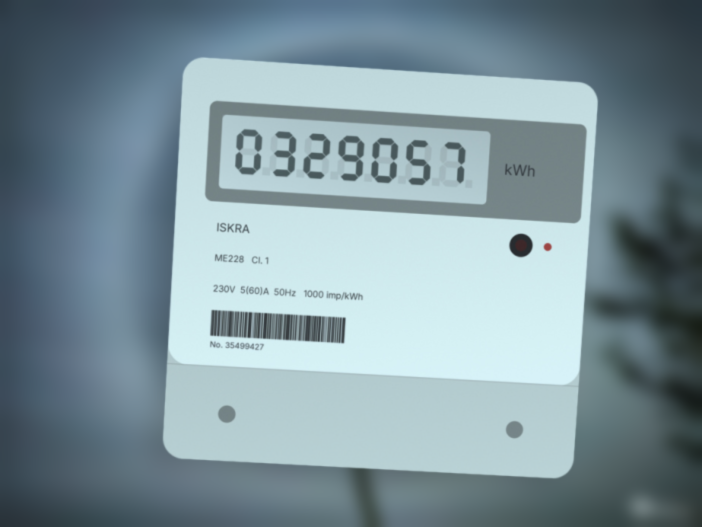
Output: 329057kWh
